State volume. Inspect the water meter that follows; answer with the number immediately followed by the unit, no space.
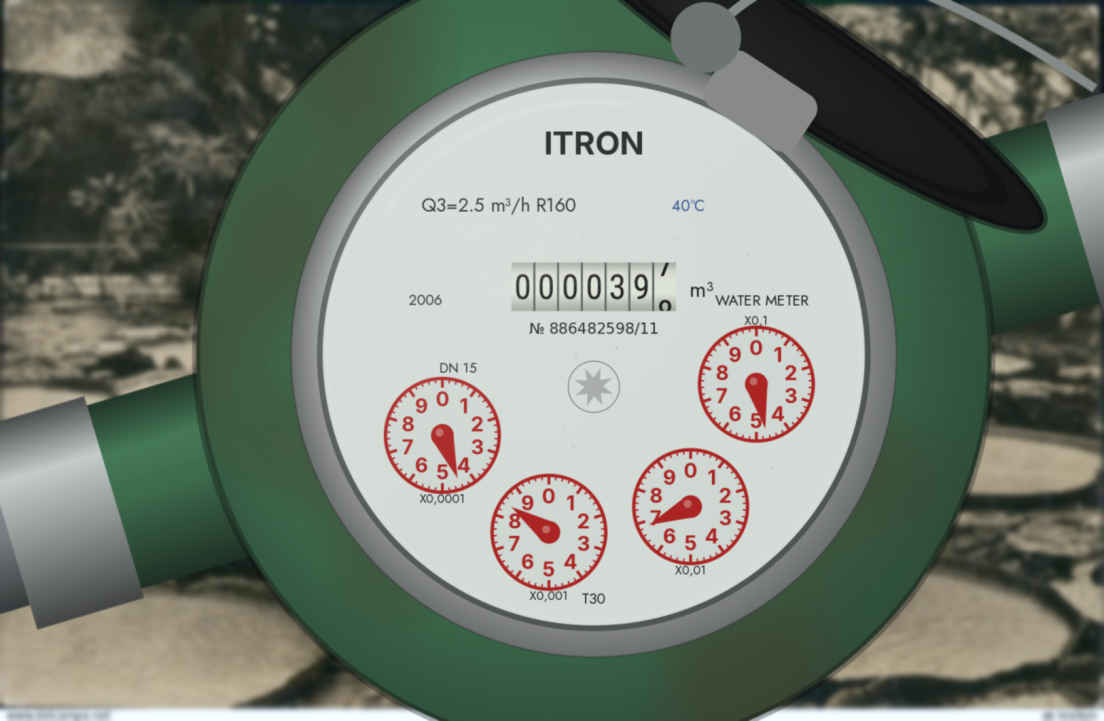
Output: 397.4684m³
